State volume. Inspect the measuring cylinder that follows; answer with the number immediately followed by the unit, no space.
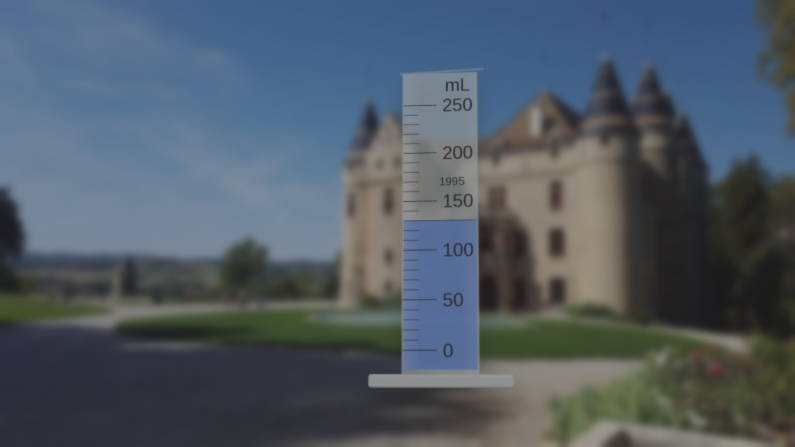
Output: 130mL
